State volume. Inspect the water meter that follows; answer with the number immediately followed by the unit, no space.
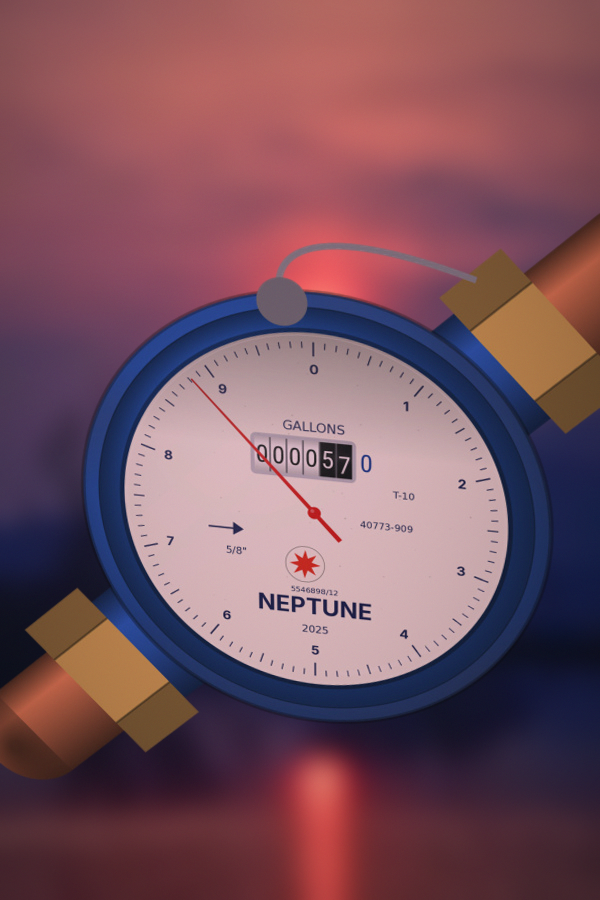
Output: 568.8gal
